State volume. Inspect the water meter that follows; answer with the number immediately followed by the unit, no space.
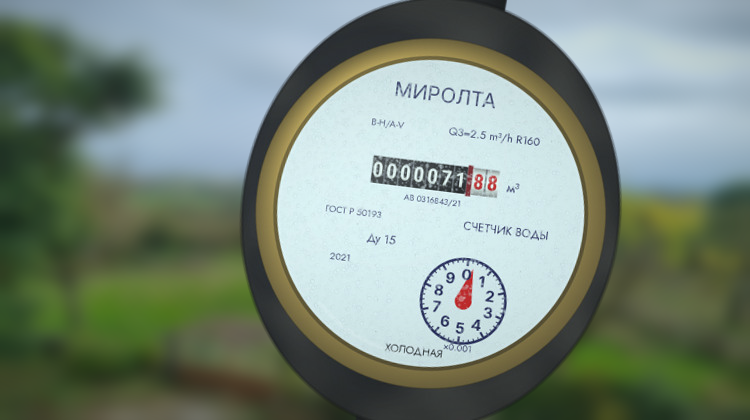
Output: 71.880m³
